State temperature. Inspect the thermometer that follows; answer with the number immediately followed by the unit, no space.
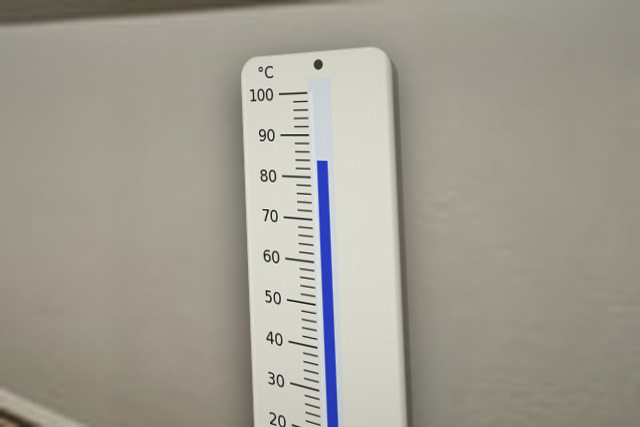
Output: 84°C
